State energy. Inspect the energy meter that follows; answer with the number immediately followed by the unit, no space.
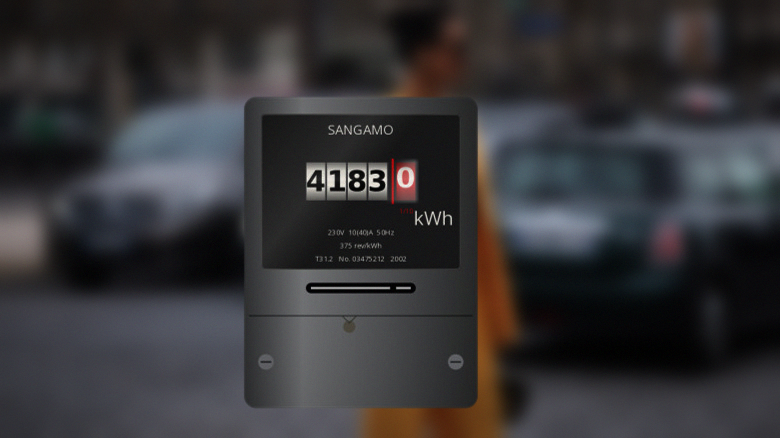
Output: 4183.0kWh
